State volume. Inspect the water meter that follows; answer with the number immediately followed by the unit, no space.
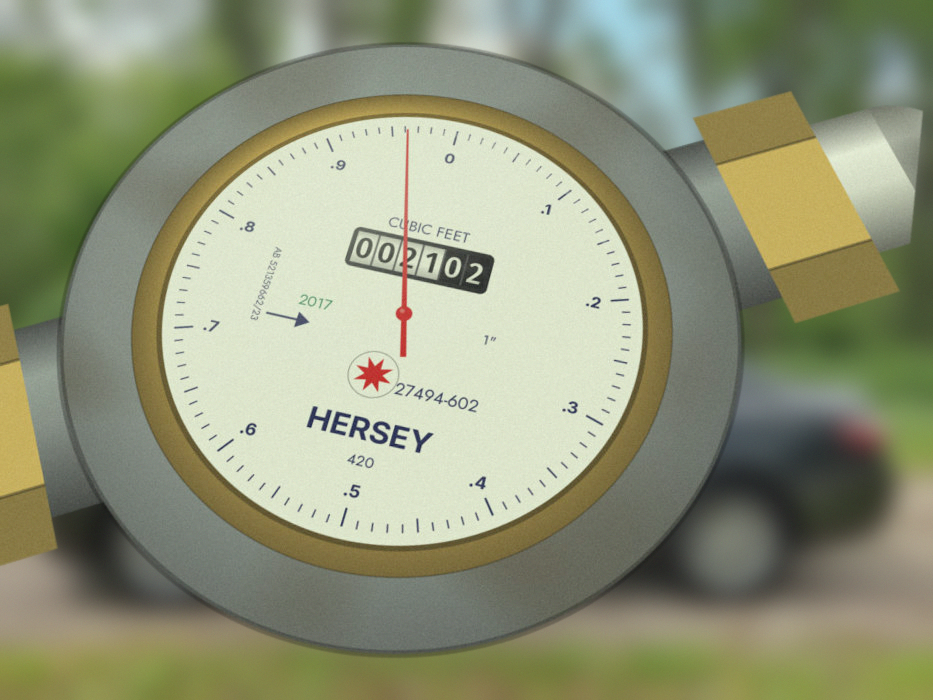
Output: 2101.96ft³
